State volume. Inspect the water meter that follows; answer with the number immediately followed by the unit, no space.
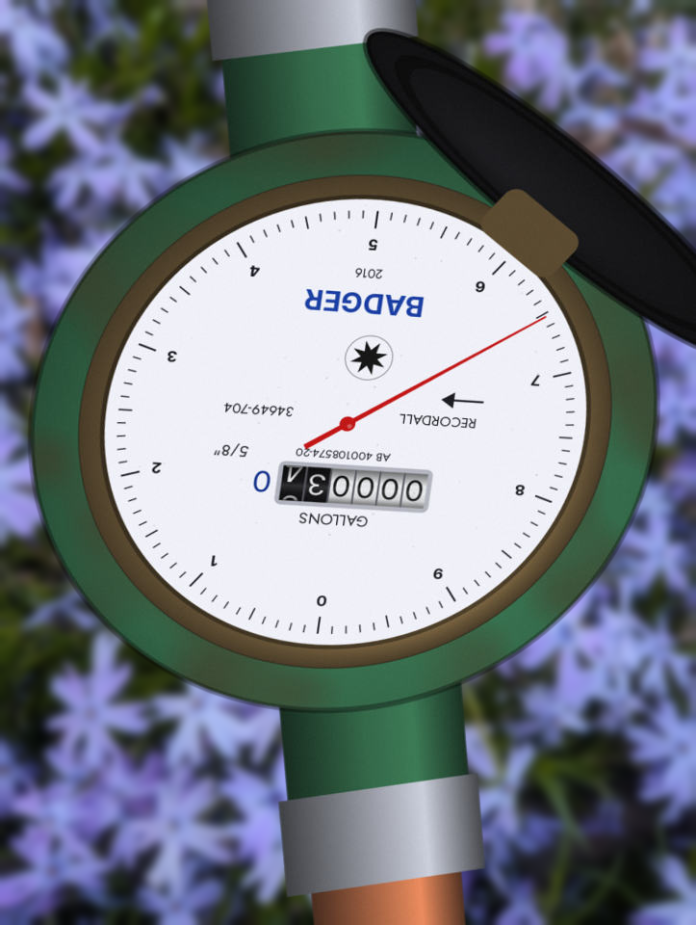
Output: 336.5gal
